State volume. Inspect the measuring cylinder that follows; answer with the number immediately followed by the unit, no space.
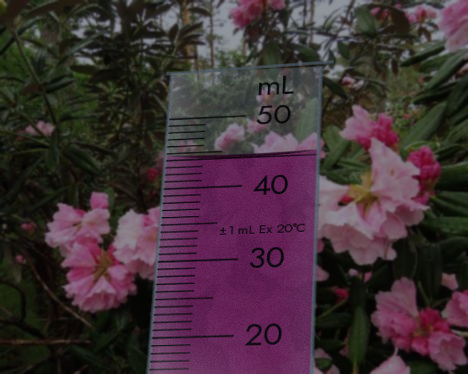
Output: 44mL
